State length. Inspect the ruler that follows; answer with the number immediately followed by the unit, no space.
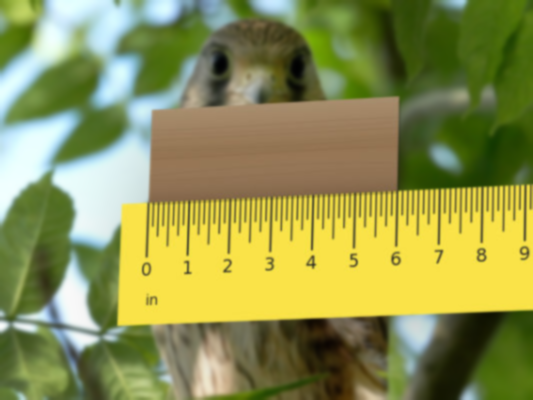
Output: 6in
